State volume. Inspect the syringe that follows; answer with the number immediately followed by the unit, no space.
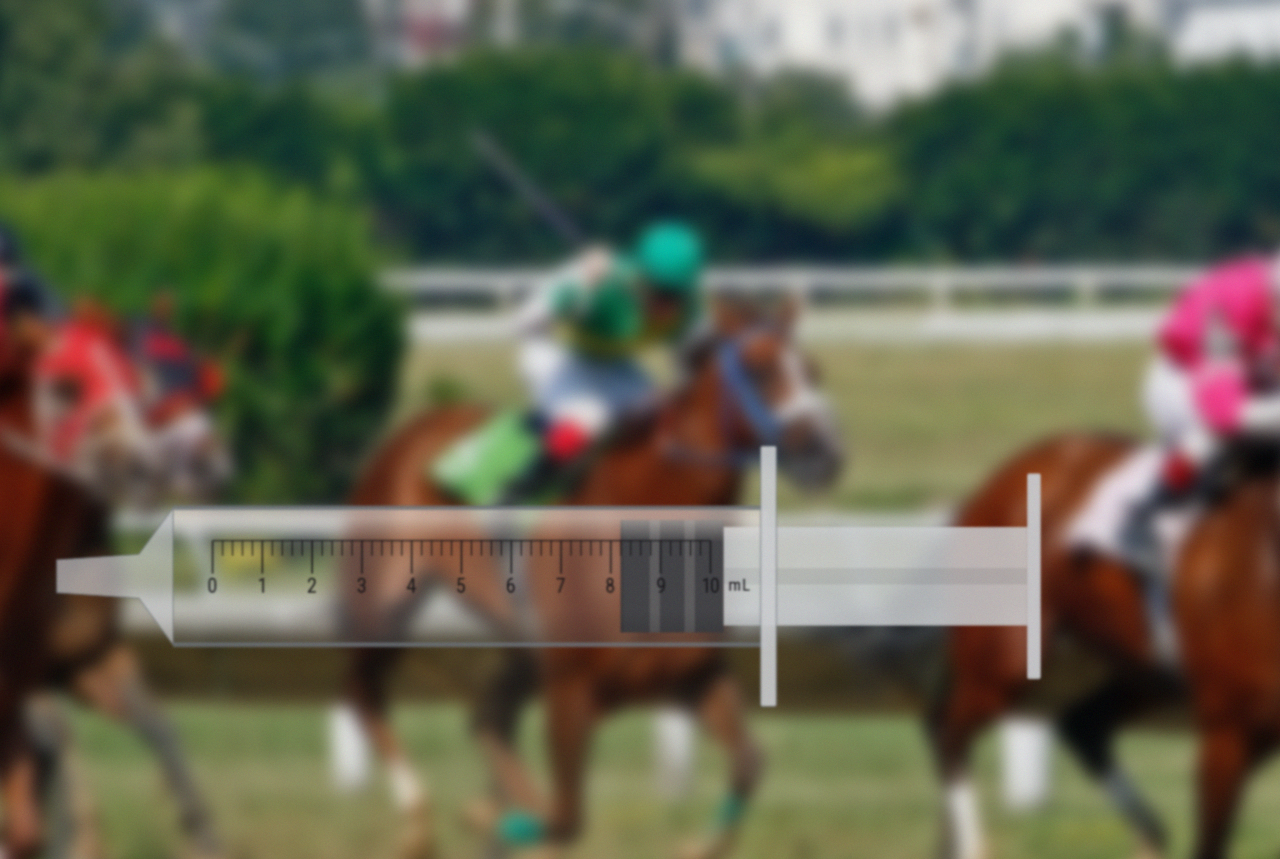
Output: 8.2mL
